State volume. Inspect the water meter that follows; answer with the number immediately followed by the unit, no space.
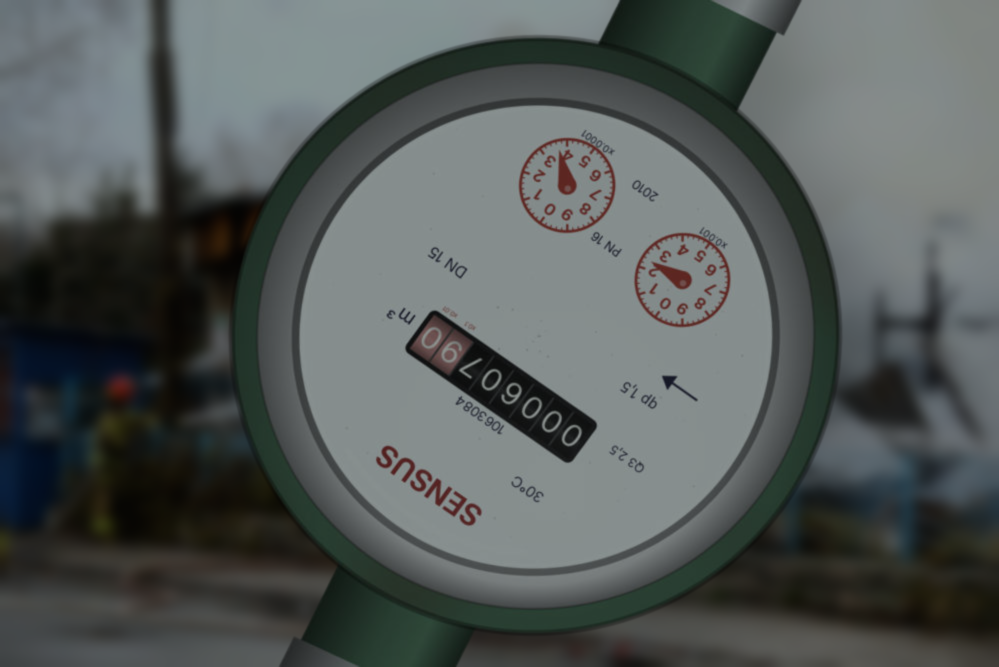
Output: 607.9023m³
